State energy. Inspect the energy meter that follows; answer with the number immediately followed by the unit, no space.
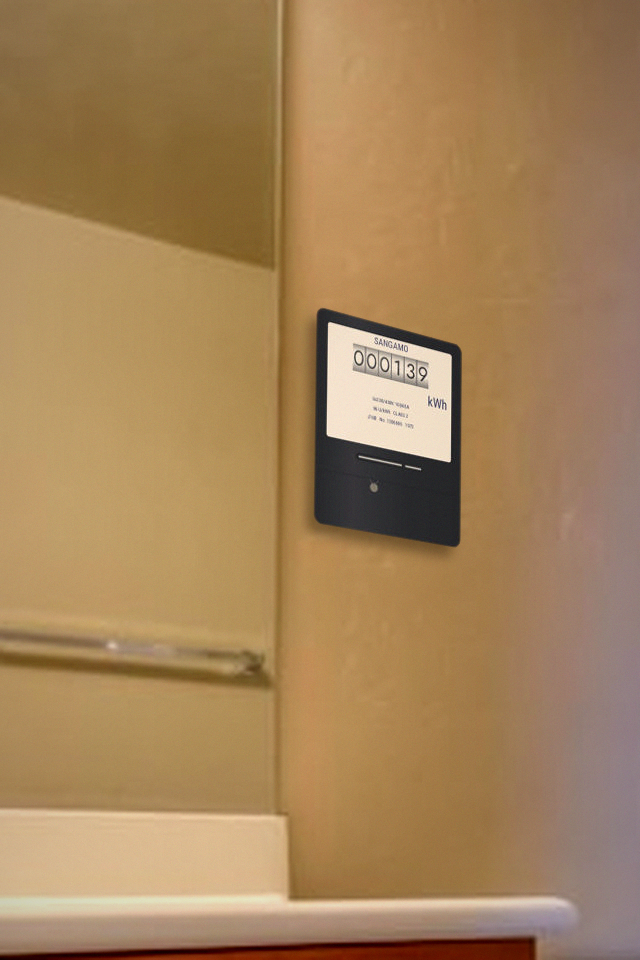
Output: 139kWh
